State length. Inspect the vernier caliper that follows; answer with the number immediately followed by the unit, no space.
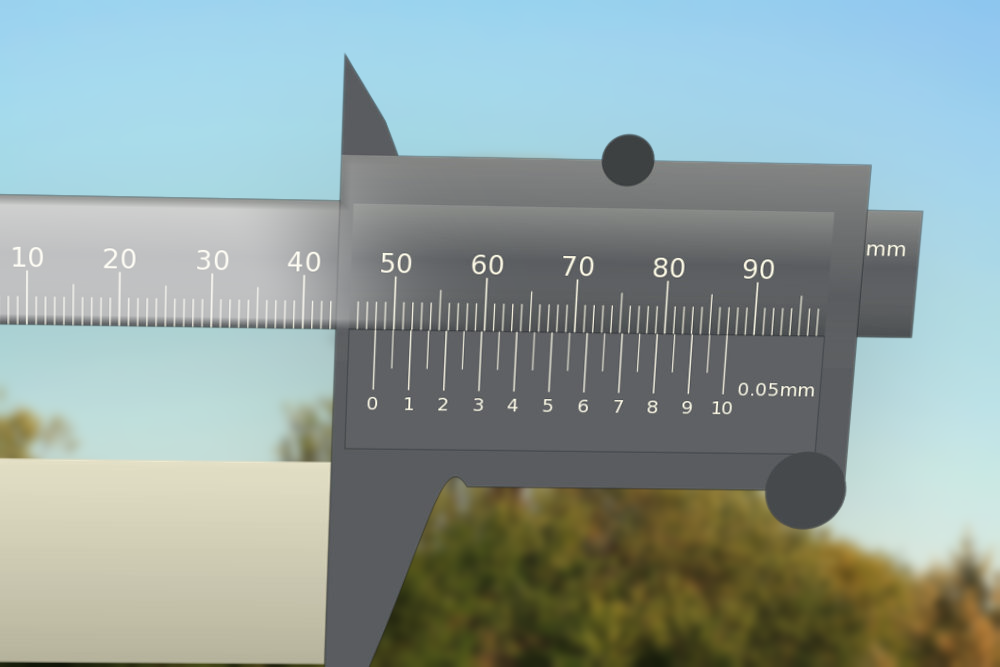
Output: 48.0mm
